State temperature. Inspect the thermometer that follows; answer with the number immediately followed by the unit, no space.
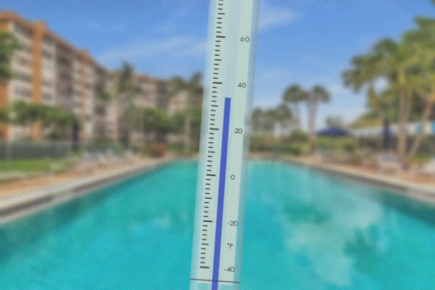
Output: 34°F
